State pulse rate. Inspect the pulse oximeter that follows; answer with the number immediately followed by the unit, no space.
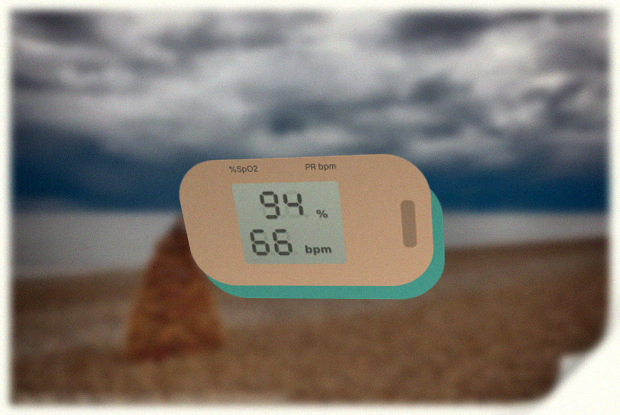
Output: 66bpm
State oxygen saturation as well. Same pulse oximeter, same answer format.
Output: 94%
